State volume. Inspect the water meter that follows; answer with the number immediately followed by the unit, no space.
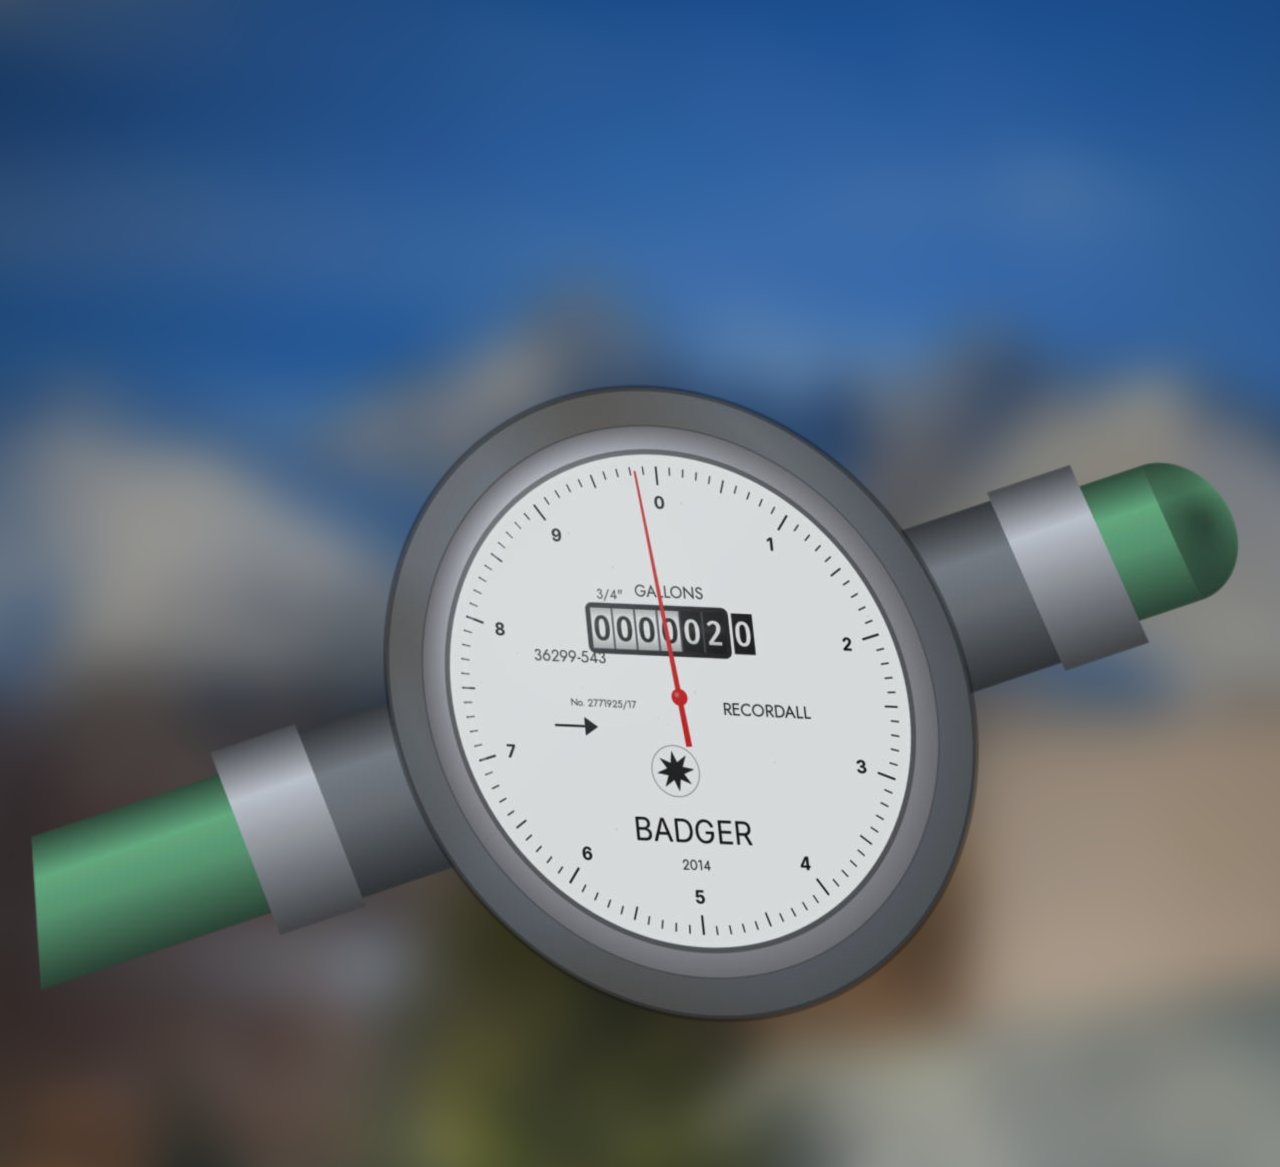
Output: 19.8gal
